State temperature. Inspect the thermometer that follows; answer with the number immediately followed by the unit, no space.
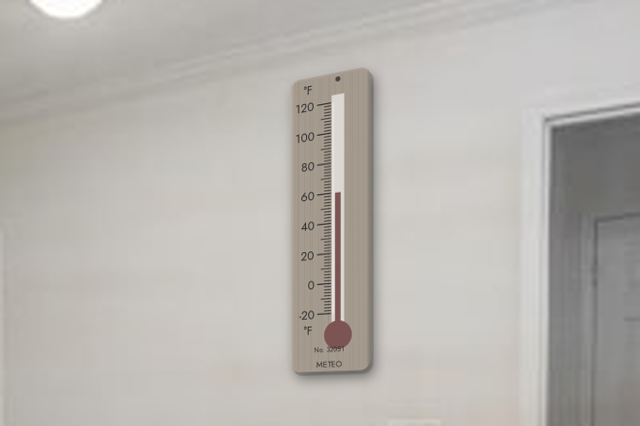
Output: 60°F
